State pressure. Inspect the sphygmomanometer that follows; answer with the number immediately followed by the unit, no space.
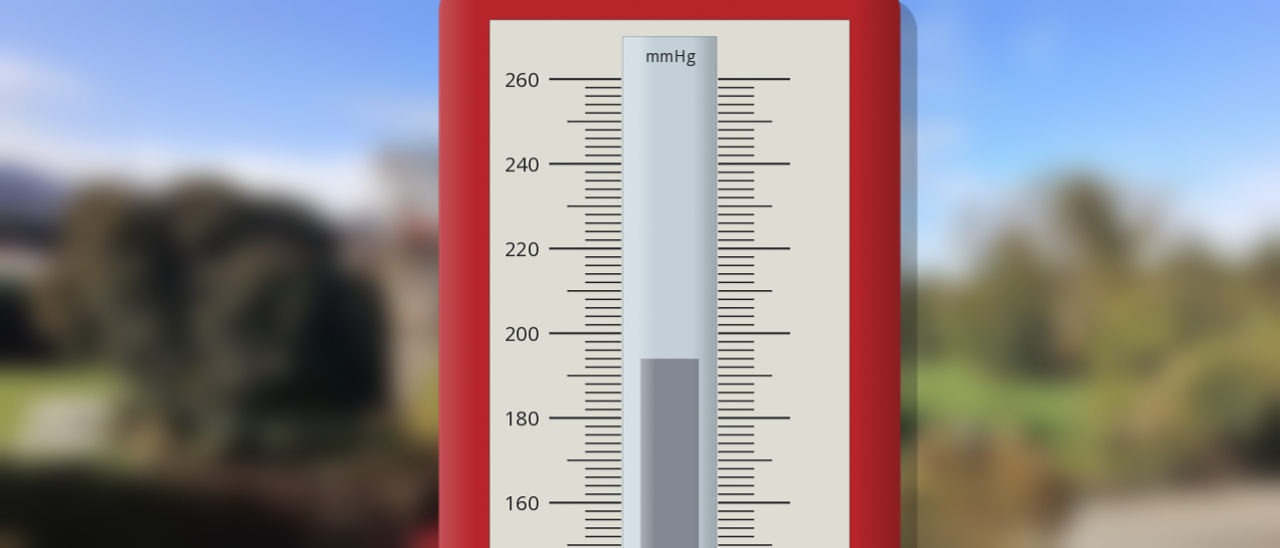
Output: 194mmHg
